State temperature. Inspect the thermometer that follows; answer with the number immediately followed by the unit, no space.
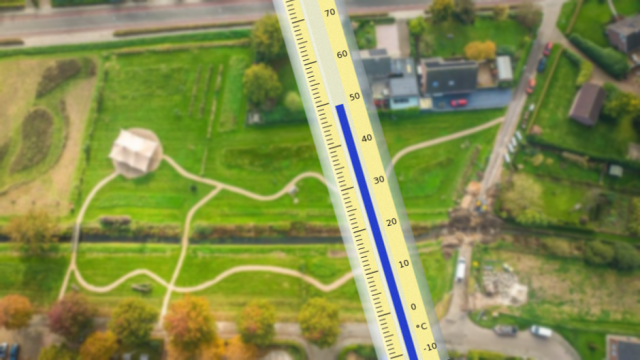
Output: 49°C
